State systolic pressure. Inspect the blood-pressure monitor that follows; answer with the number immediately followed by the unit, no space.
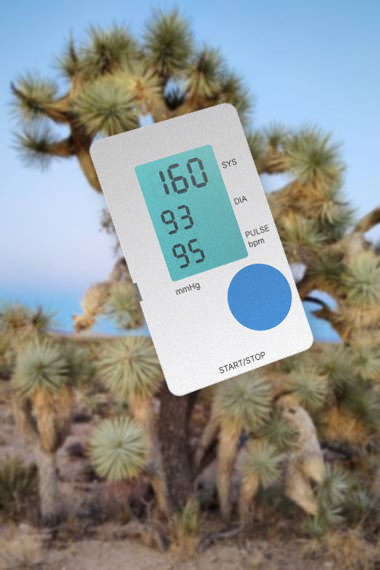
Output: 160mmHg
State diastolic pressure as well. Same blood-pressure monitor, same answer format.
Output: 93mmHg
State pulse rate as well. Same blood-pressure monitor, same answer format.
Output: 95bpm
